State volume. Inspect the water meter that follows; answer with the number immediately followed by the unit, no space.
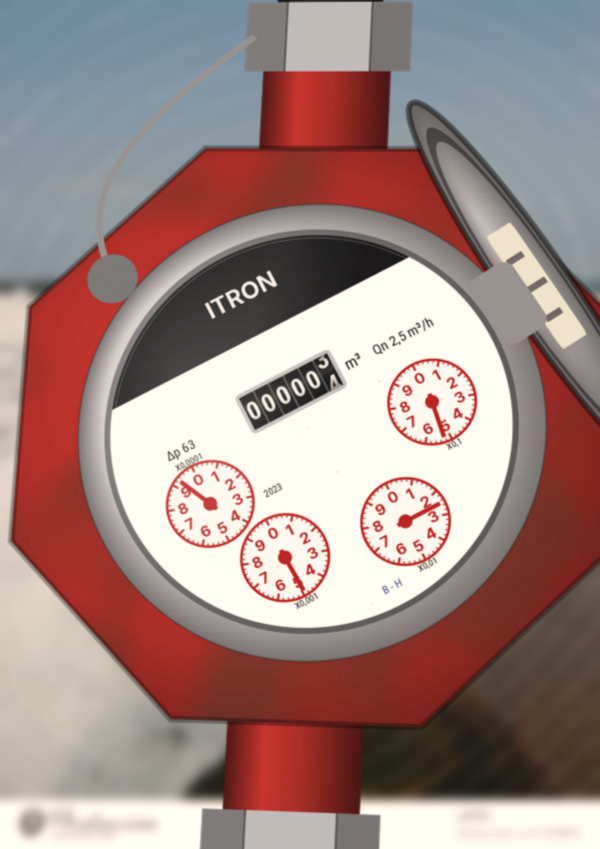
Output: 3.5249m³
